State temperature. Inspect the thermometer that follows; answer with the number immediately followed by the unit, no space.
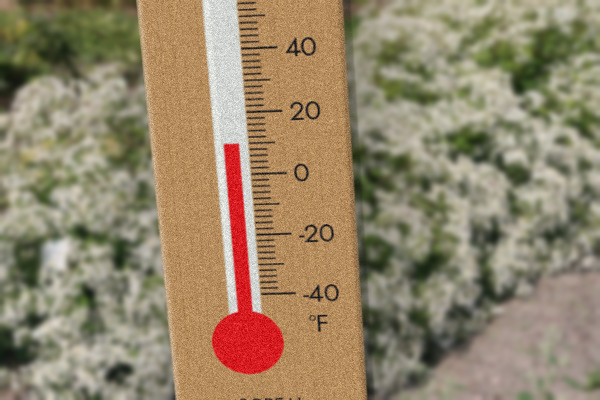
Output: 10°F
